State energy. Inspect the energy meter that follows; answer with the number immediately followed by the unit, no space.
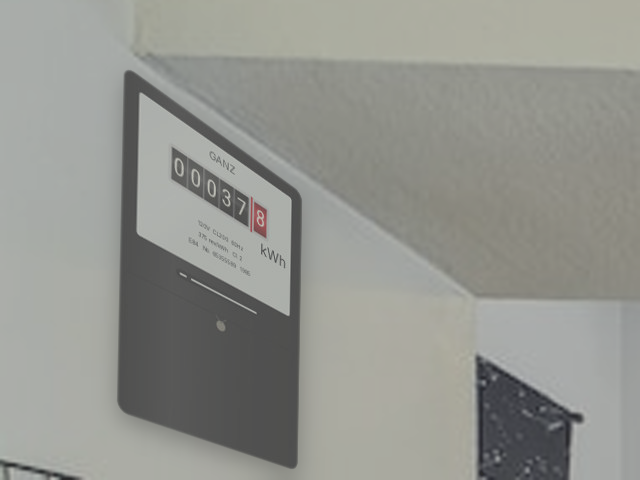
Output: 37.8kWh
